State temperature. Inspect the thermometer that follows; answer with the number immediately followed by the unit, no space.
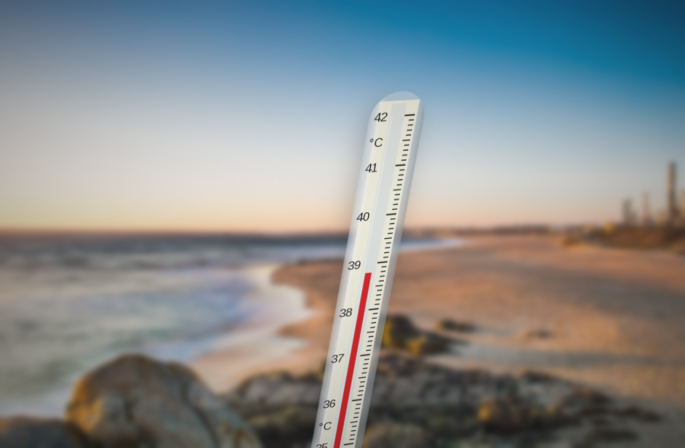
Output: 38.8°C
